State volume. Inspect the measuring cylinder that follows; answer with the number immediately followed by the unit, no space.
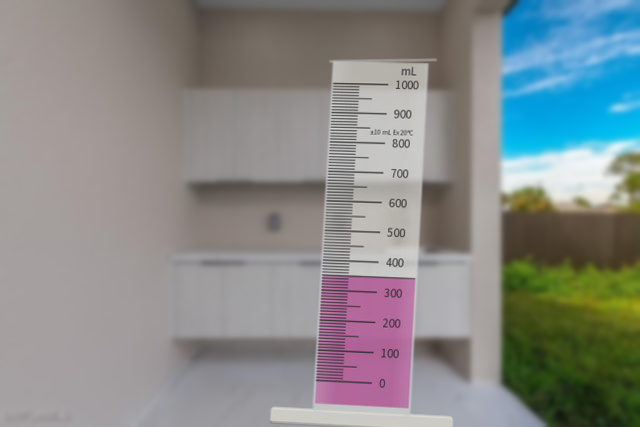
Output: 350mL
